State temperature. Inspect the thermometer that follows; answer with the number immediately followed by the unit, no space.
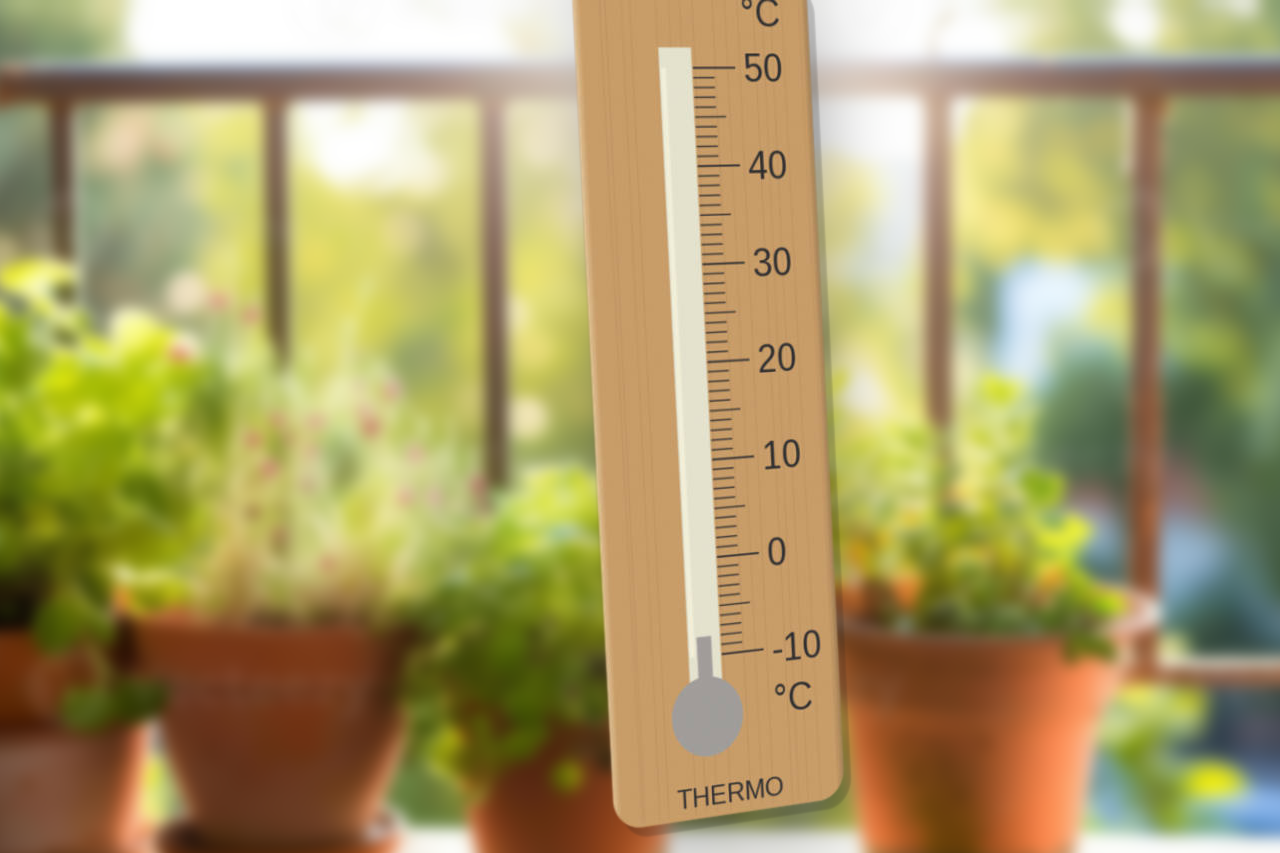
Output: -8°C
